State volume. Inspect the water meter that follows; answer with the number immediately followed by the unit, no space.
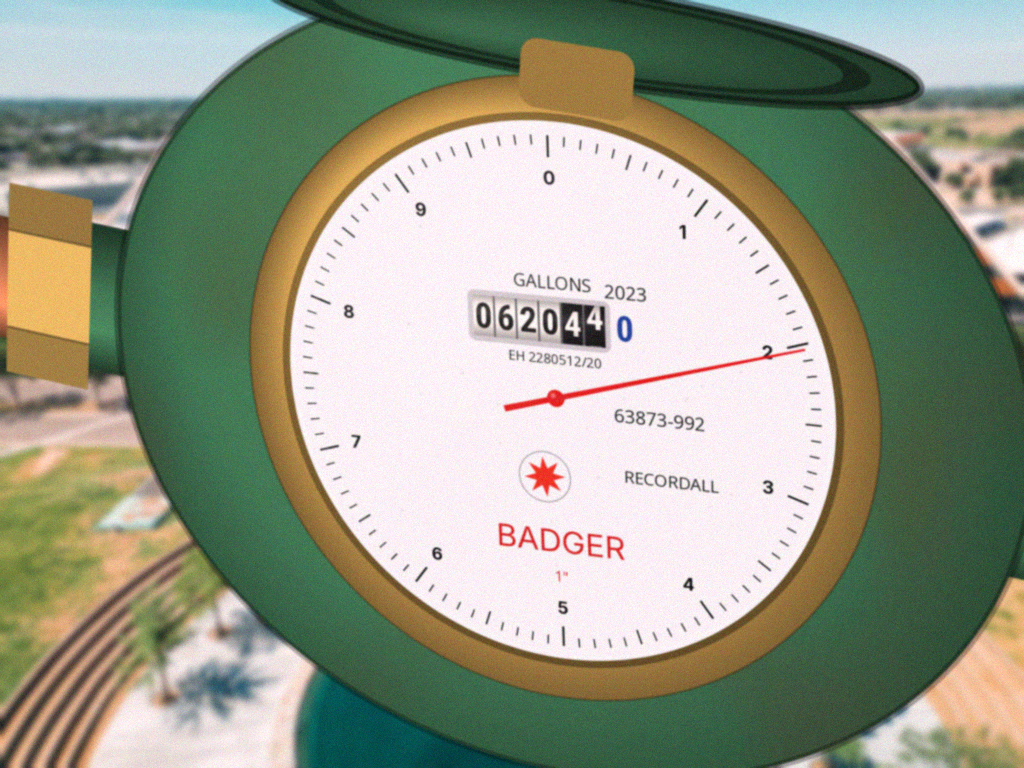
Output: 620442.0gal
